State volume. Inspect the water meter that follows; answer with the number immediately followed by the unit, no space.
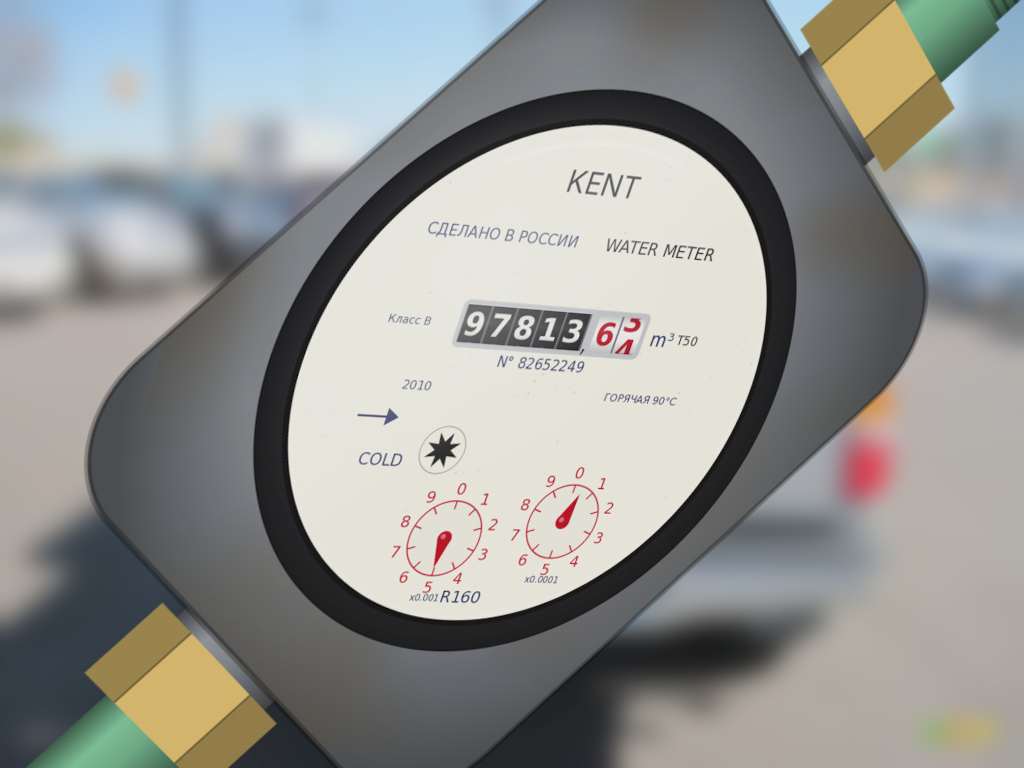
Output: 97813.6350m³
